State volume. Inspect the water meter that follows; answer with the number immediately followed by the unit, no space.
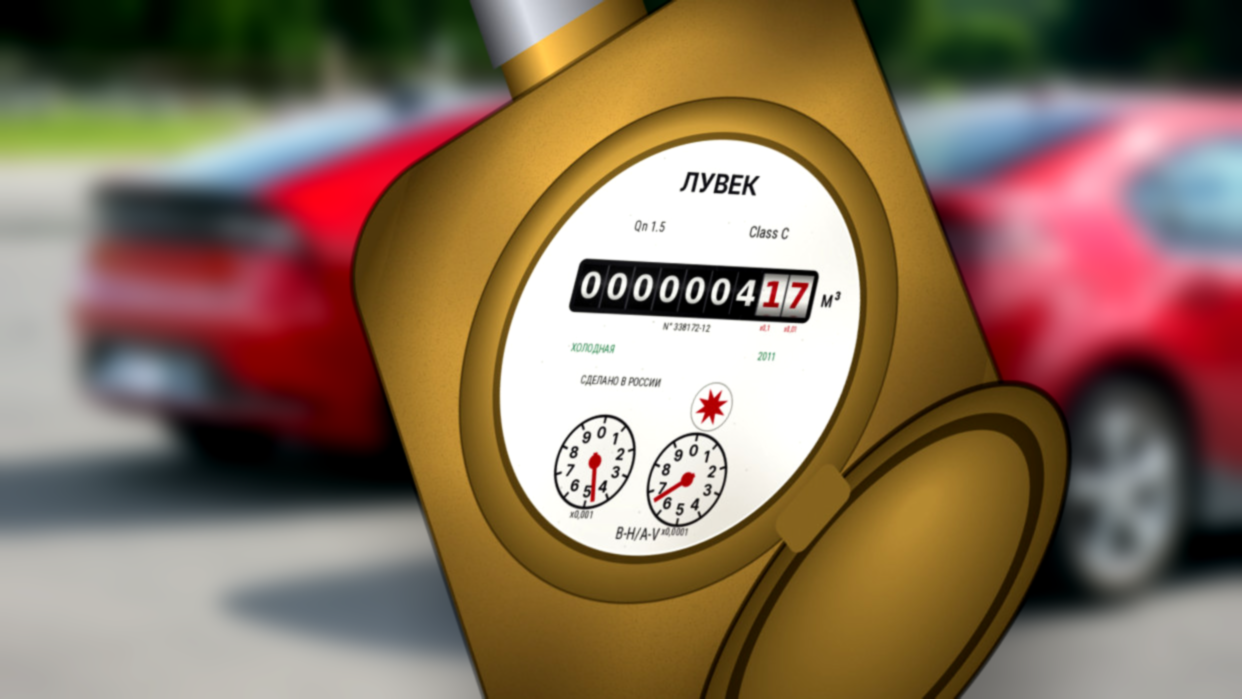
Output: 4.1746m³
